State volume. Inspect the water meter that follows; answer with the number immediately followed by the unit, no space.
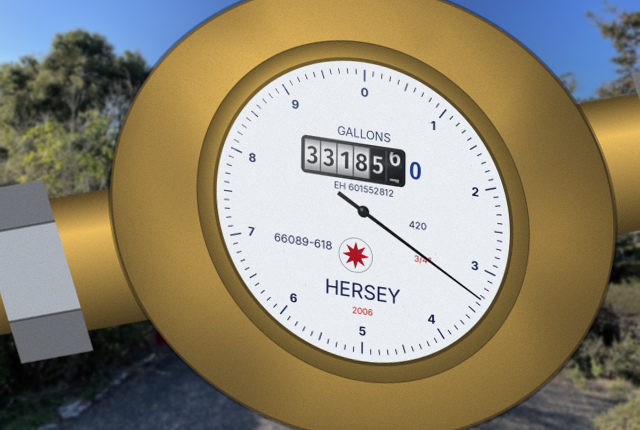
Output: 3318563.3gal
